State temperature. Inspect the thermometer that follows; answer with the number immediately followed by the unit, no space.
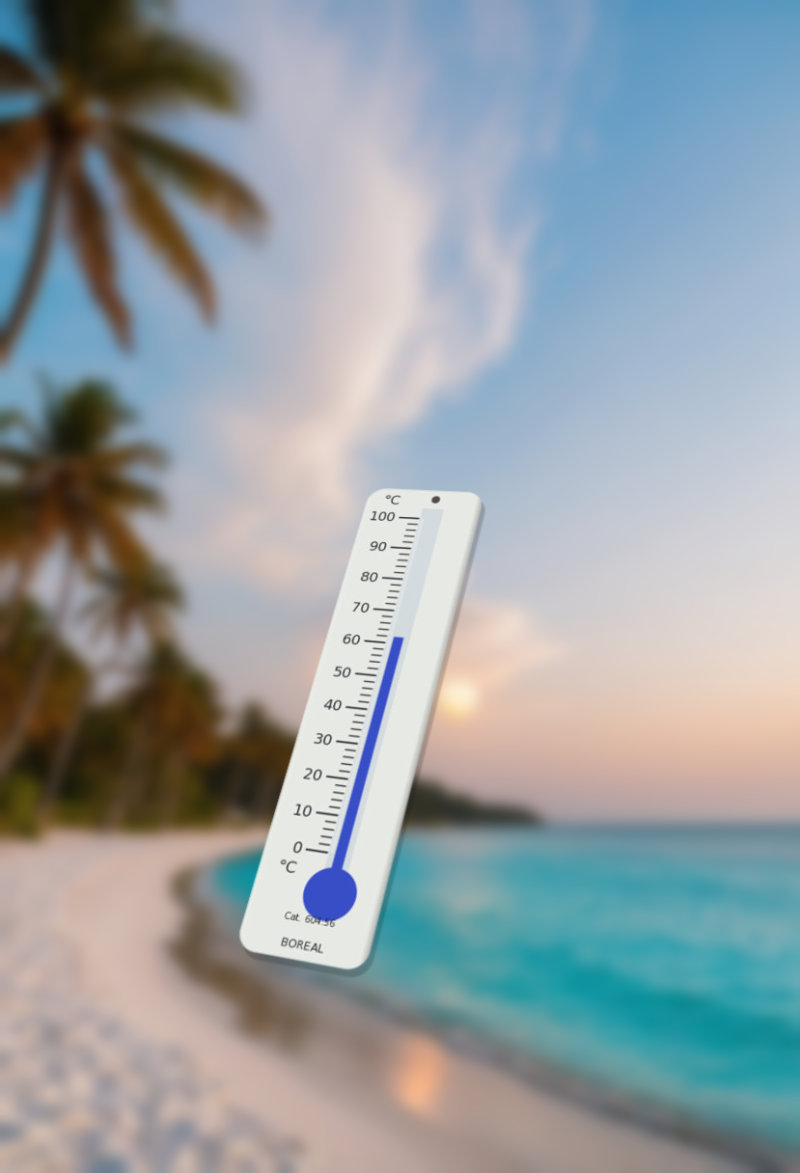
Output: 62°C
